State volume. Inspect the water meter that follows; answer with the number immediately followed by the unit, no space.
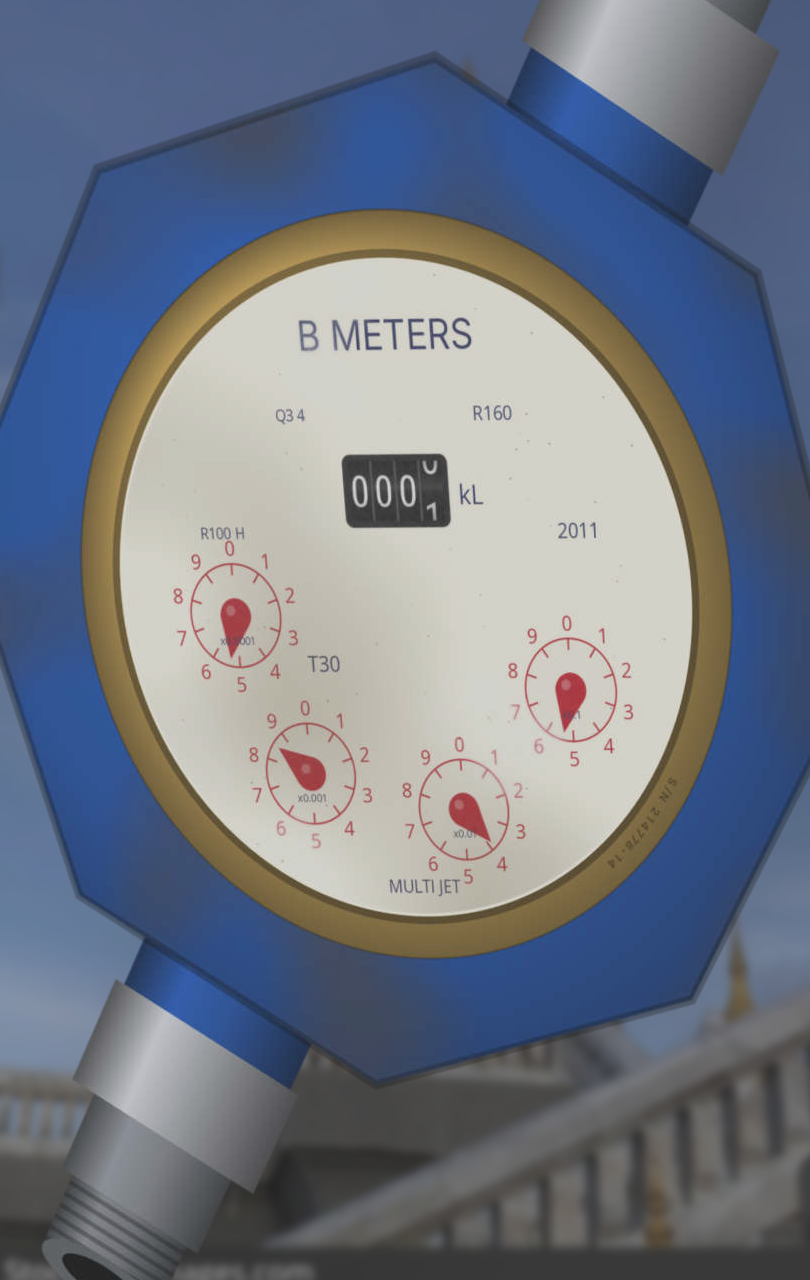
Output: 0.5385kL
